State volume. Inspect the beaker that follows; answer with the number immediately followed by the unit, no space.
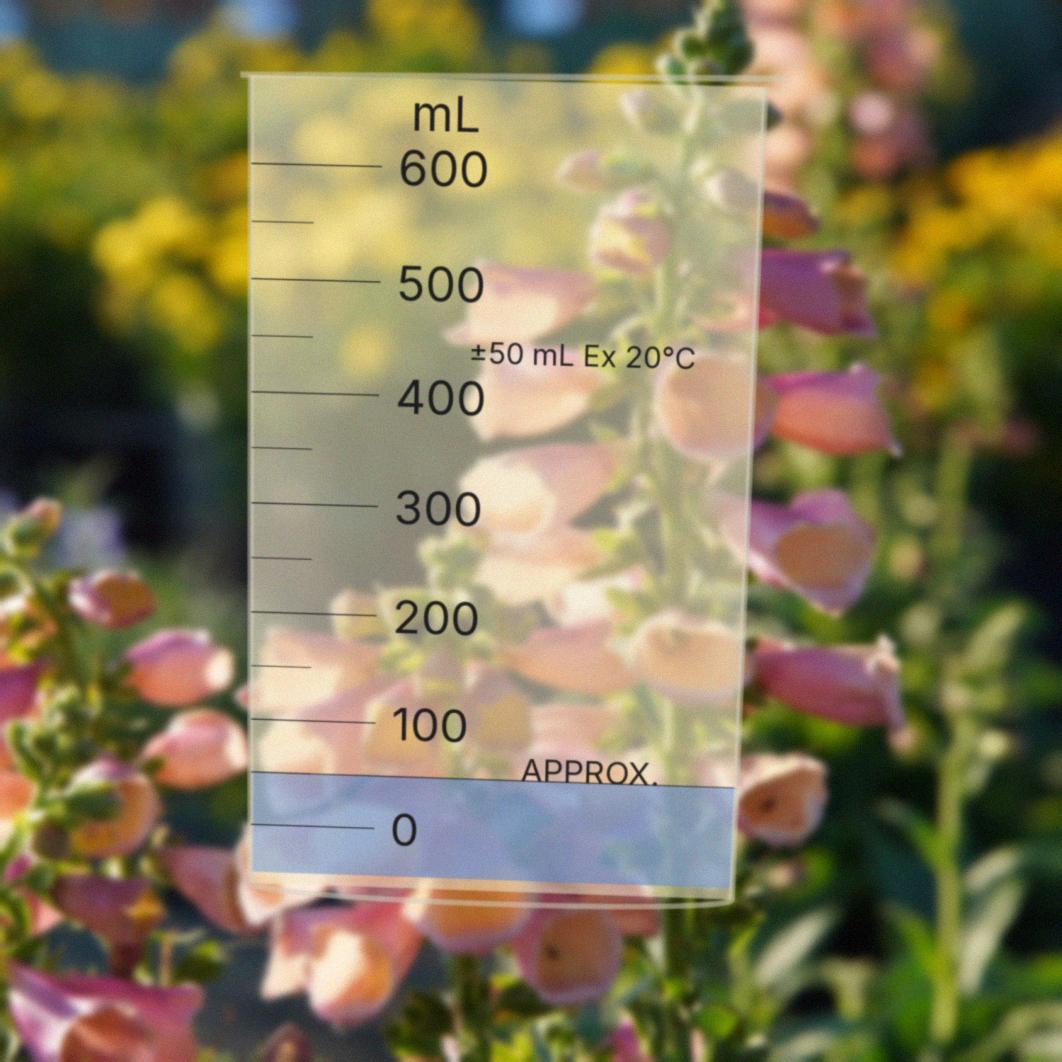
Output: 50mL
